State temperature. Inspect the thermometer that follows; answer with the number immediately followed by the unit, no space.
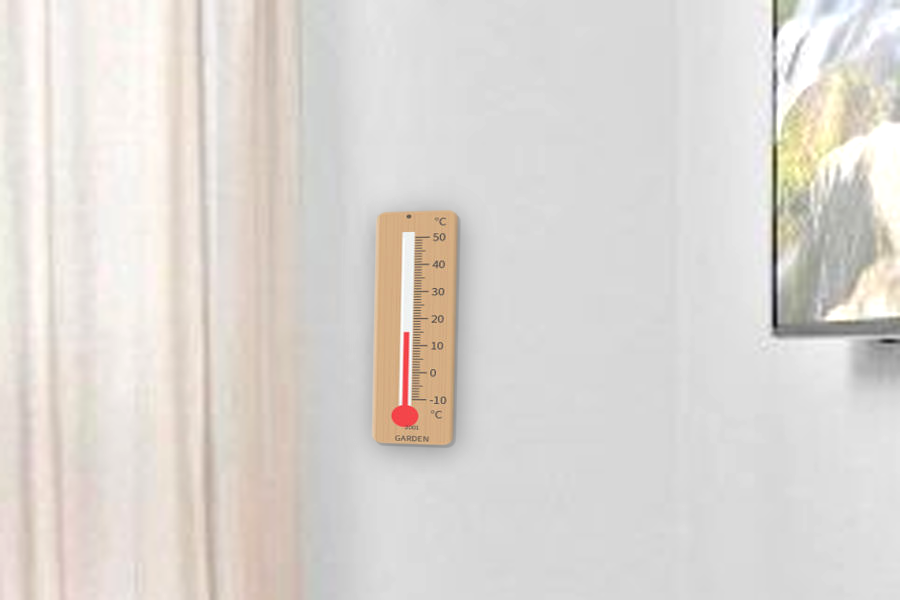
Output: 15°C
